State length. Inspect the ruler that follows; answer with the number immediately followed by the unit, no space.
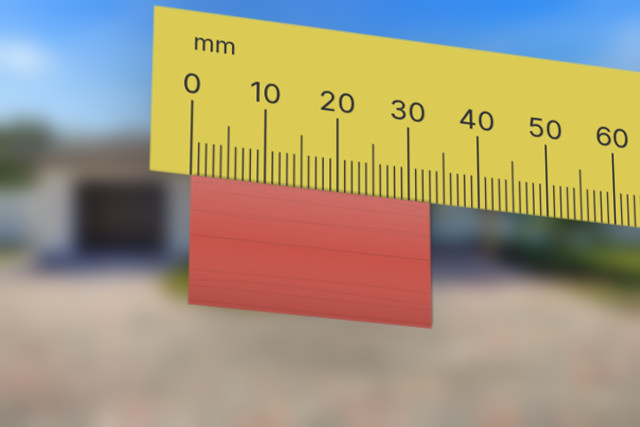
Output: 33mm
